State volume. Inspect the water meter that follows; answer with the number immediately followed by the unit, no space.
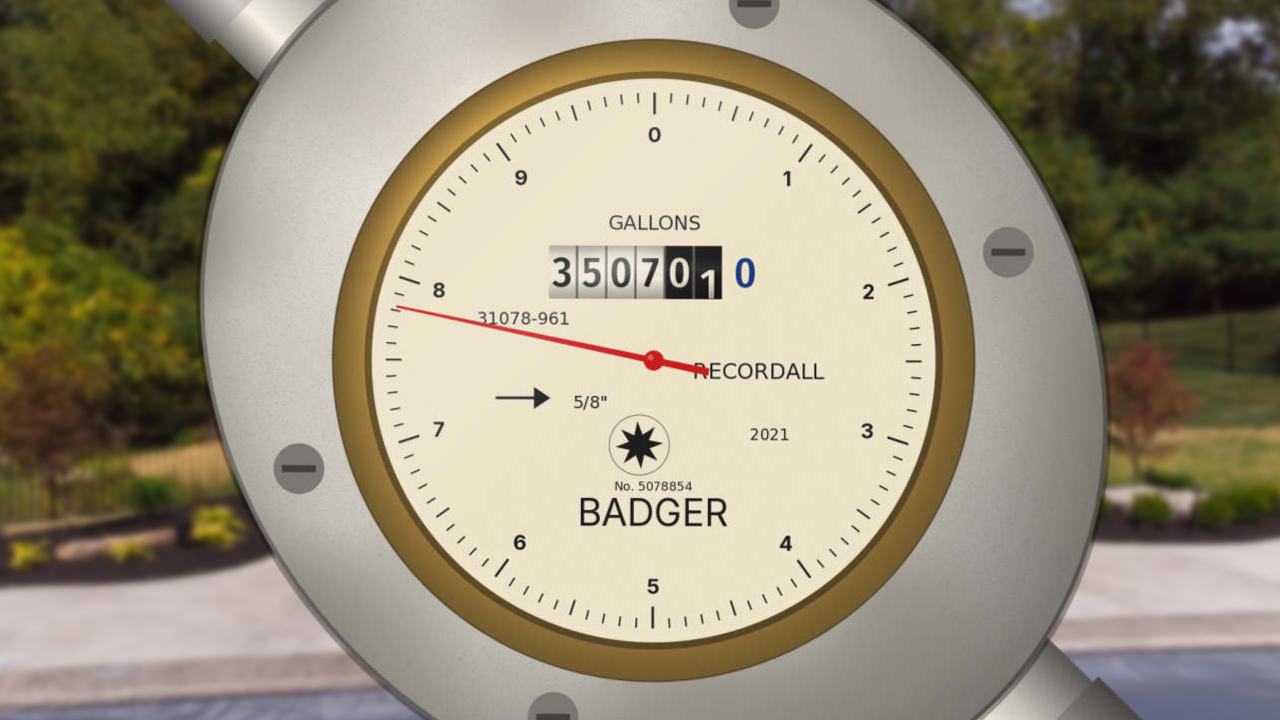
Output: 3507007.8gal
